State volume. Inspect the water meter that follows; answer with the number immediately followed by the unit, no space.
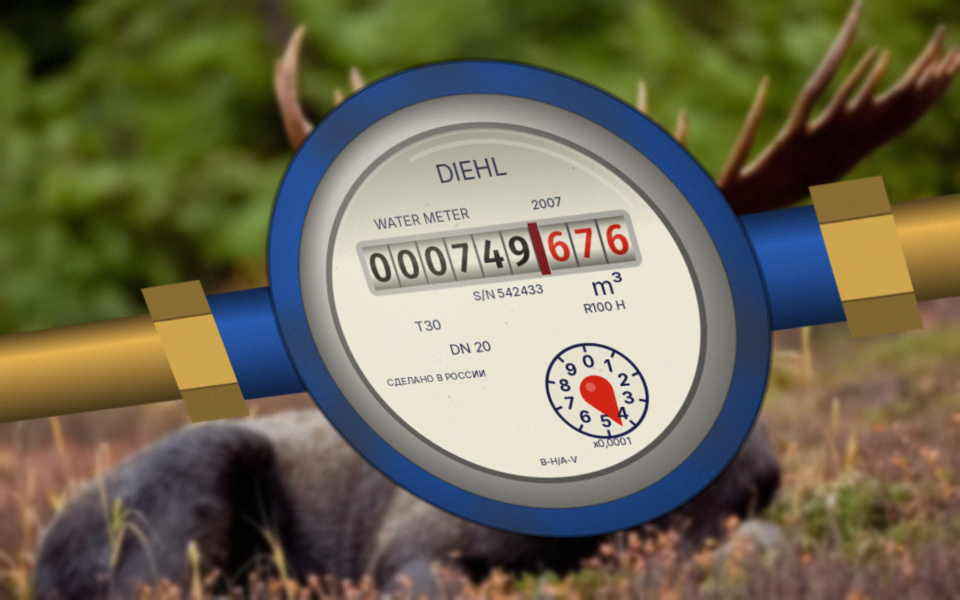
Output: 749.6764m³
